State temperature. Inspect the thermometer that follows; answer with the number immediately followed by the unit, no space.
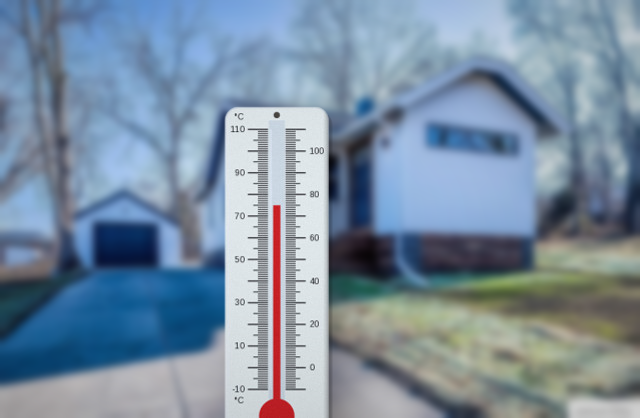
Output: 75°C
